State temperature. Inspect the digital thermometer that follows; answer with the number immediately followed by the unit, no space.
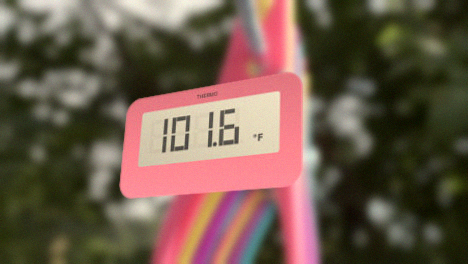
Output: 101.6°F
